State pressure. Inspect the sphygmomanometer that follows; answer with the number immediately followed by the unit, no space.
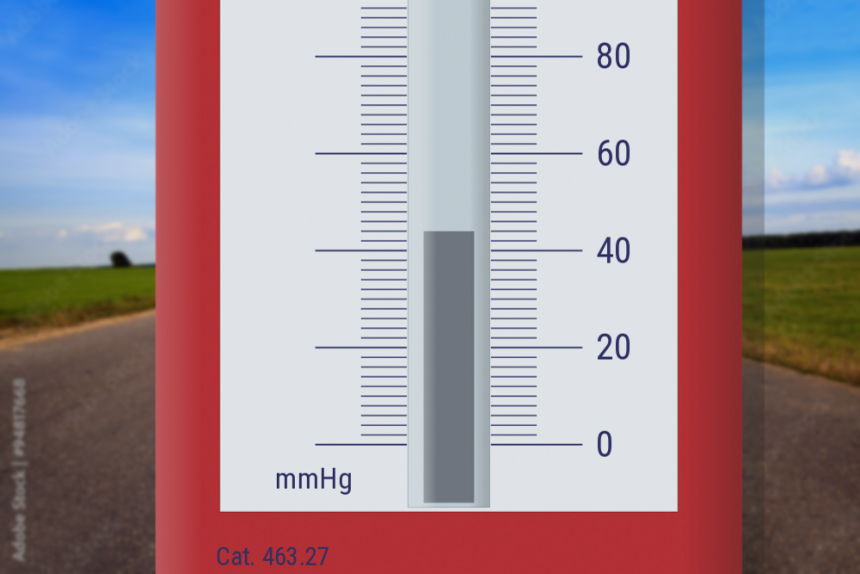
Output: 44mmHg
